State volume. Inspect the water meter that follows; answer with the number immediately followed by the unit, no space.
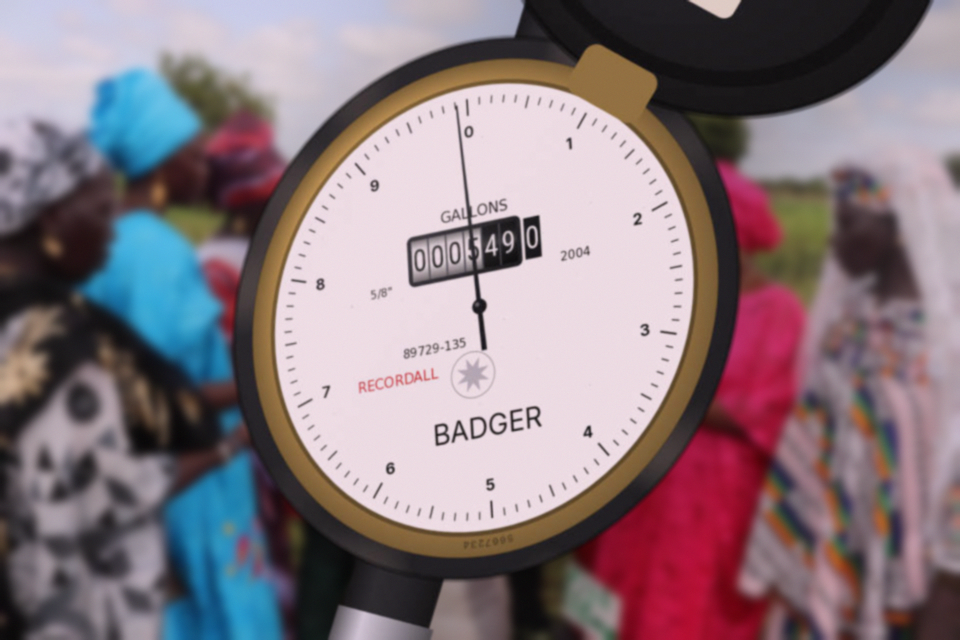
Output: 5489.9gal
